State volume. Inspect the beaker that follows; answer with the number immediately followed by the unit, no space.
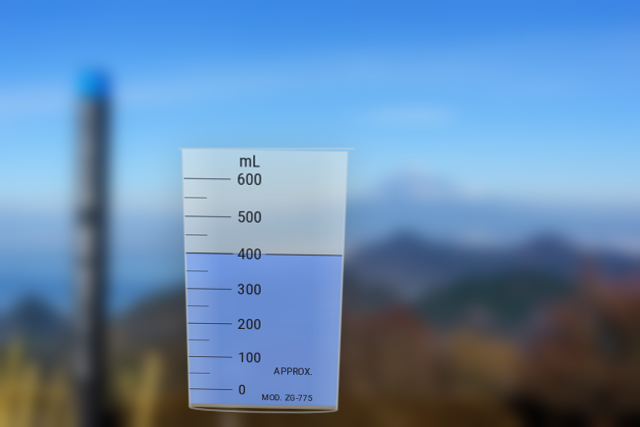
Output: 400mL
